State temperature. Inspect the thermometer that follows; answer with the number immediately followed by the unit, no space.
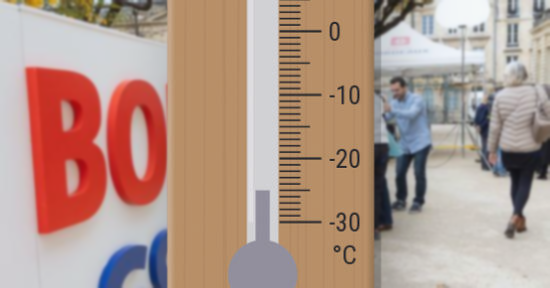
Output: -25°C
